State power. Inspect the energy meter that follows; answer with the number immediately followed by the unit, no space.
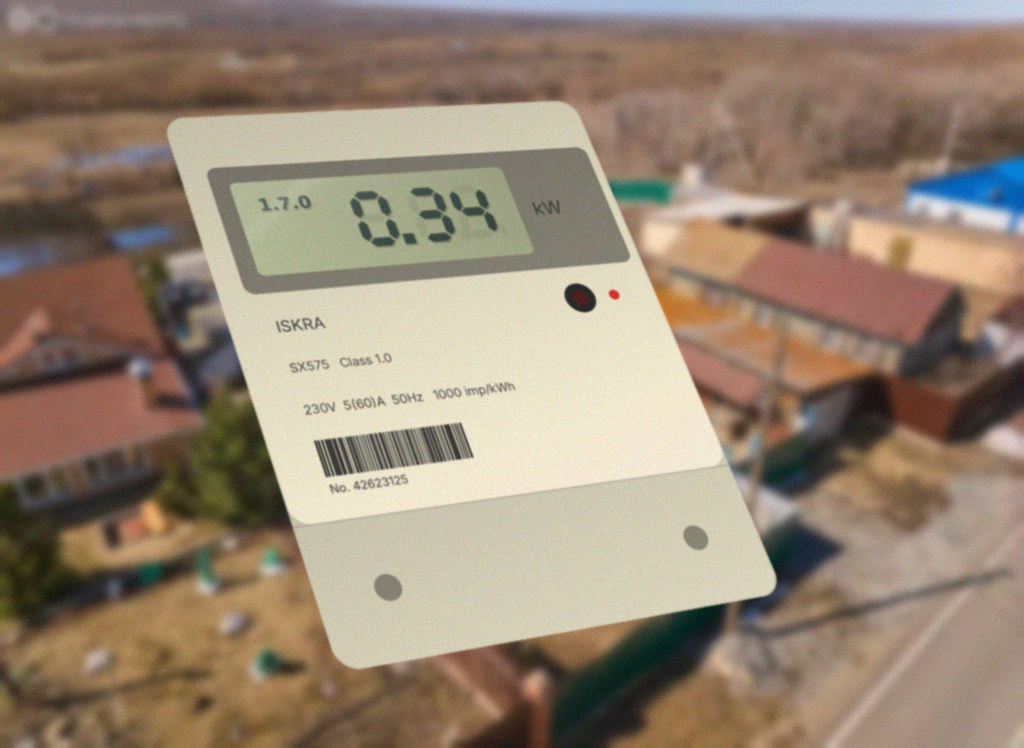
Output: 0.34kW
